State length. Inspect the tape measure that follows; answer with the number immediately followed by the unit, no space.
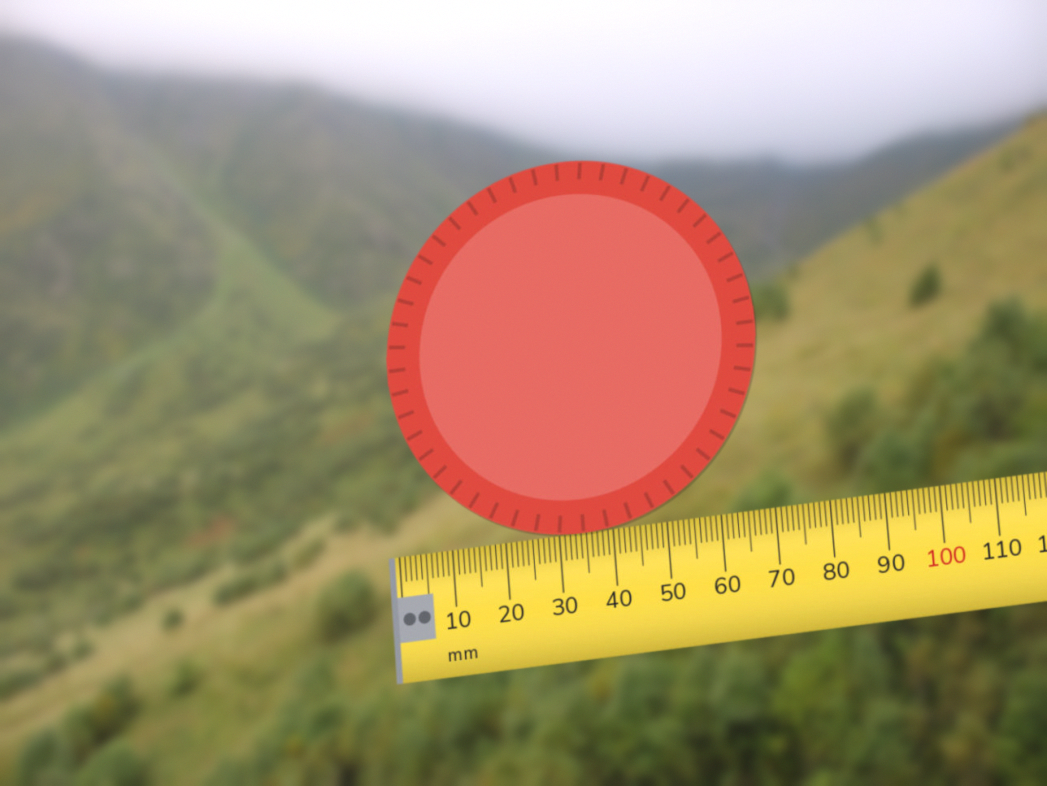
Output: 69mm
